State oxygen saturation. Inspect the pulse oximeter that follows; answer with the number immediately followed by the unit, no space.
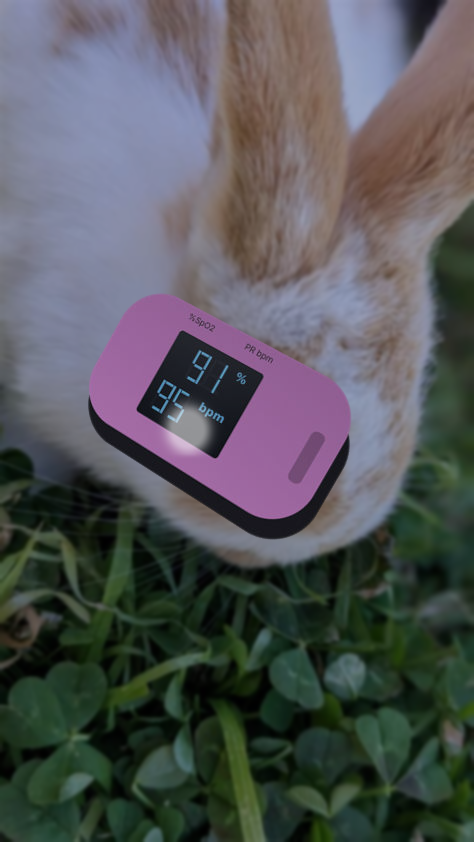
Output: 91%
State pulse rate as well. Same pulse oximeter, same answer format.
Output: 95bpm
